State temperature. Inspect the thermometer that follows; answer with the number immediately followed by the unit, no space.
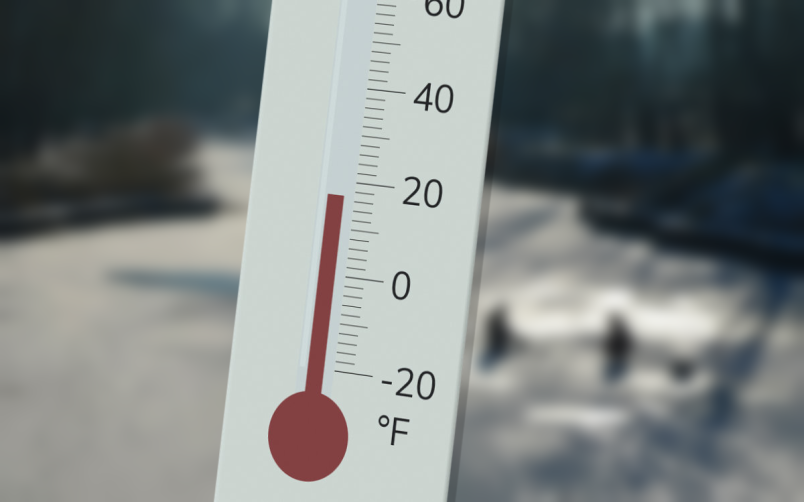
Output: 17°F
